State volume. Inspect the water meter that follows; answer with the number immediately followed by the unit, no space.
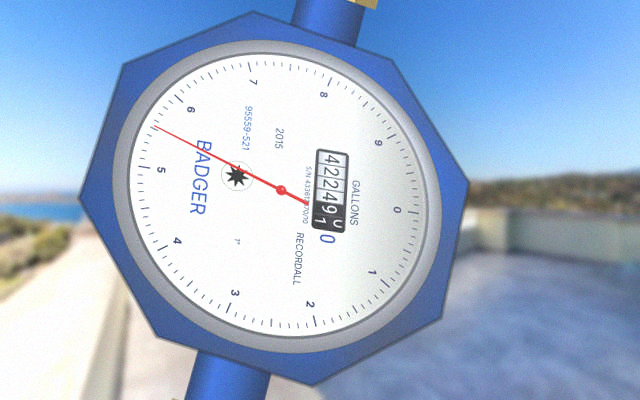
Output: 4224905.5gal
